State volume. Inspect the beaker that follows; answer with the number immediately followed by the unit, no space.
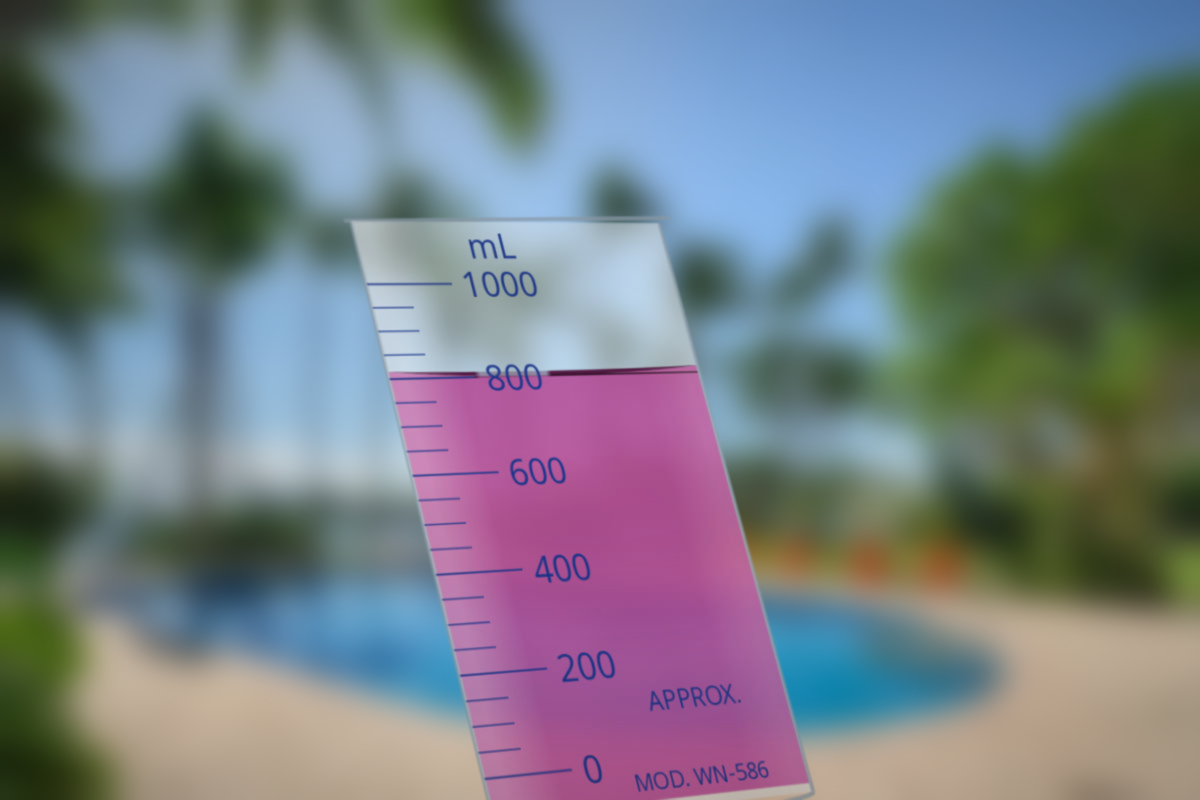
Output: 800mL
